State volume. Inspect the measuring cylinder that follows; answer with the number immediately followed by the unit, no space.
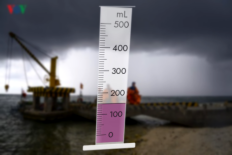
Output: 150mL
